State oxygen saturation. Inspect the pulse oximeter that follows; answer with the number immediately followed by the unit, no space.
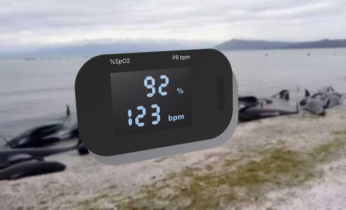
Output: 92%
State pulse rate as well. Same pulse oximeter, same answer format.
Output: 123bpm
